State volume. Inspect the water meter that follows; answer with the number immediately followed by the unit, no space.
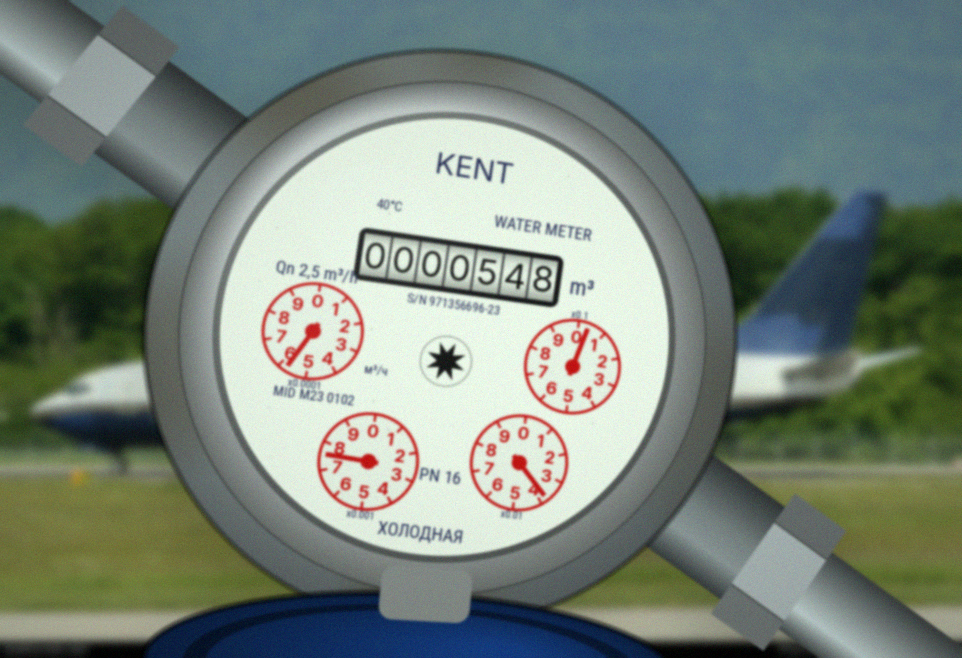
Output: 548.0375m³
